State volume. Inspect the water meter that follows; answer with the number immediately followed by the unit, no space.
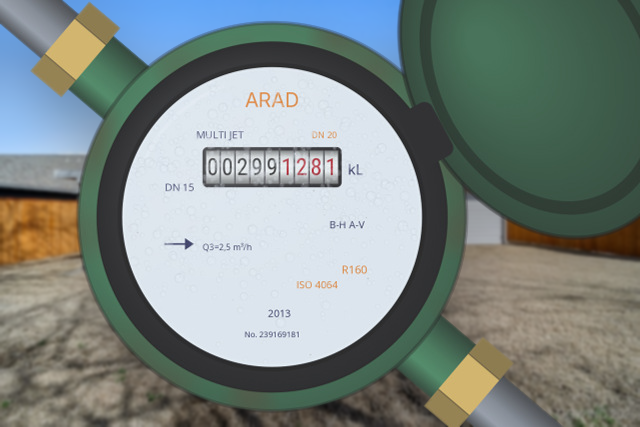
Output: 299.1281kL
